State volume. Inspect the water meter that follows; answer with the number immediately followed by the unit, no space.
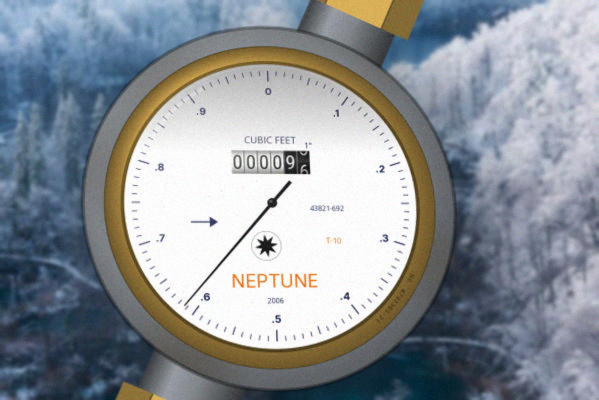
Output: 95.61ft³
